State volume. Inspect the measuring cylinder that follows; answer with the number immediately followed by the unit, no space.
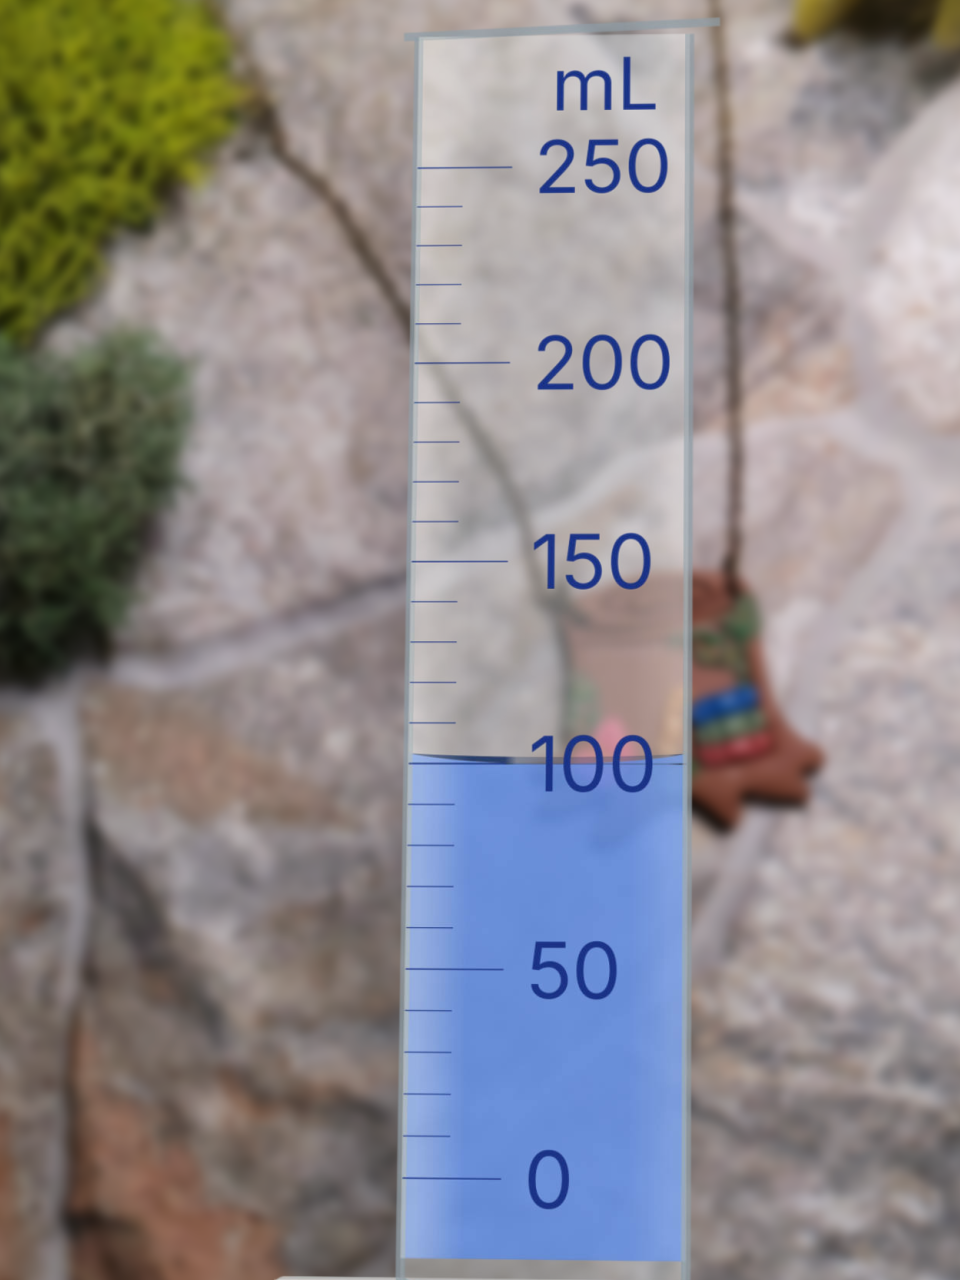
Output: 100mL
